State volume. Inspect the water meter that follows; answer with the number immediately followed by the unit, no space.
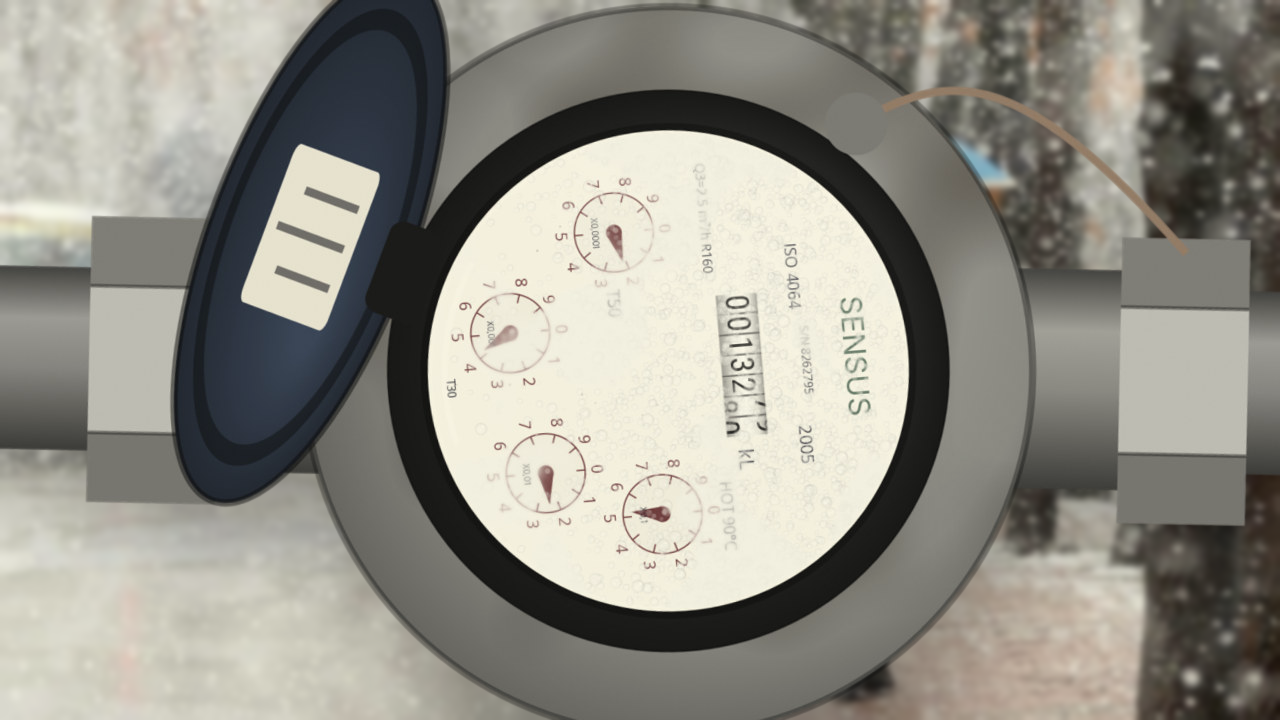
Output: 13279.5242kL
